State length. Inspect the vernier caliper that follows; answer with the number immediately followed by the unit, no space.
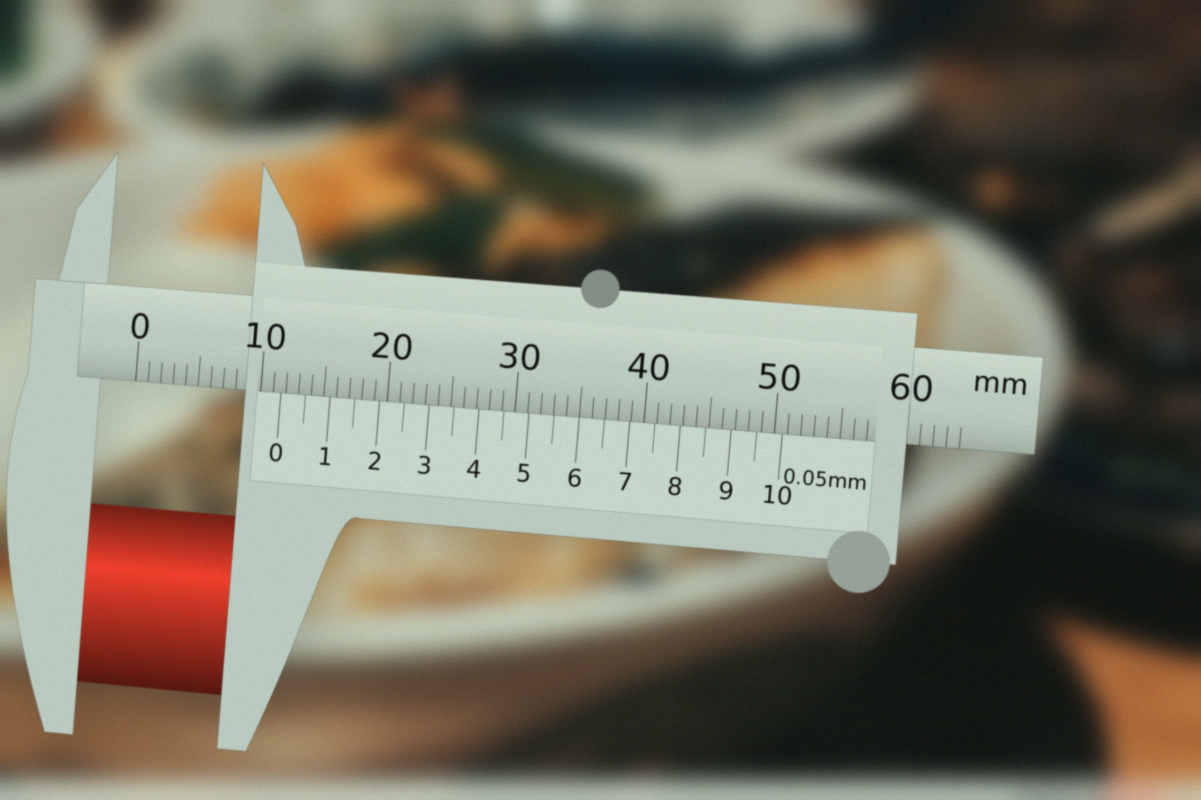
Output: 11.6mm
